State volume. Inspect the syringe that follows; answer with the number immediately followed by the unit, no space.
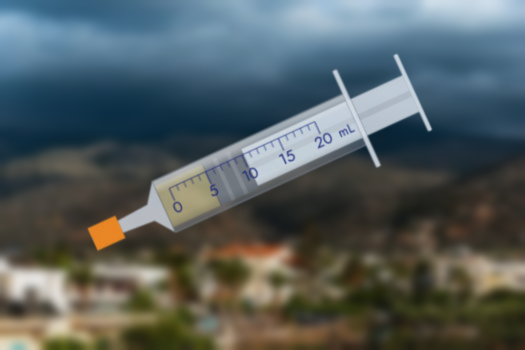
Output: 5mL
